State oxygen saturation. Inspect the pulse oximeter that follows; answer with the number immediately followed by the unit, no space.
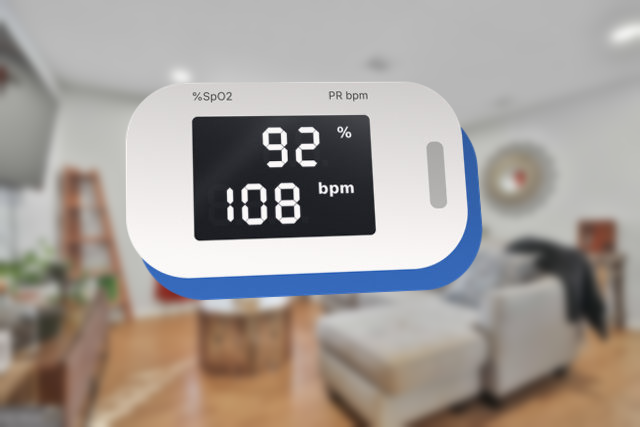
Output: 92%
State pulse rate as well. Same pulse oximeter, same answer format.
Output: 108bpm
